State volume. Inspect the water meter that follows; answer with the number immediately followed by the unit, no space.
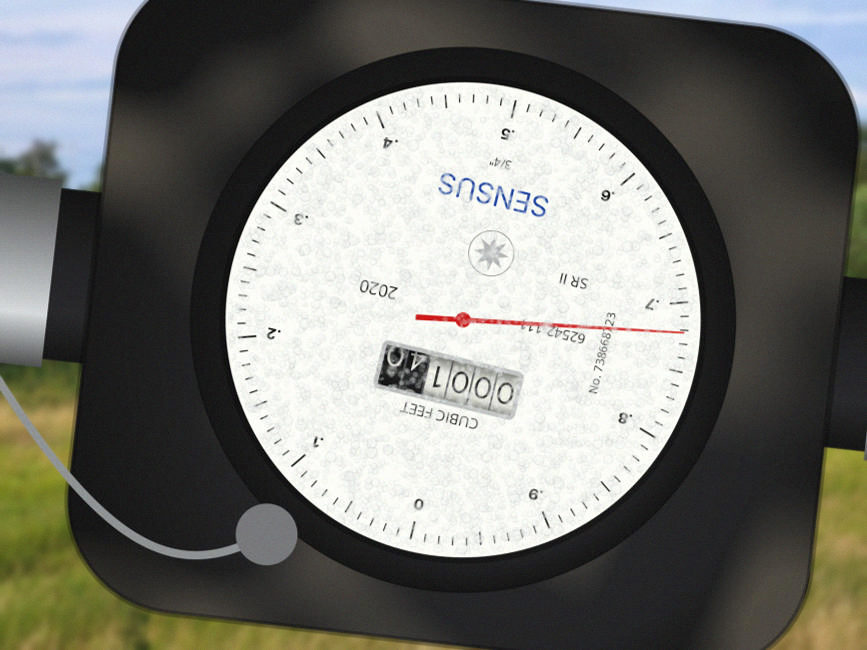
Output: 139.72ft³
